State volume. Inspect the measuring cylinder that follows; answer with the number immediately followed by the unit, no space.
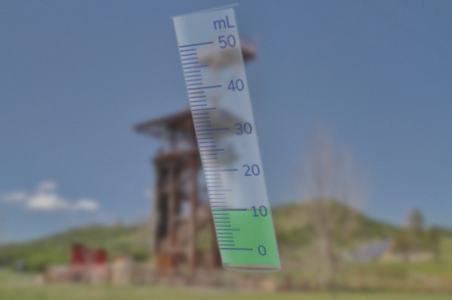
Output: 10mL
